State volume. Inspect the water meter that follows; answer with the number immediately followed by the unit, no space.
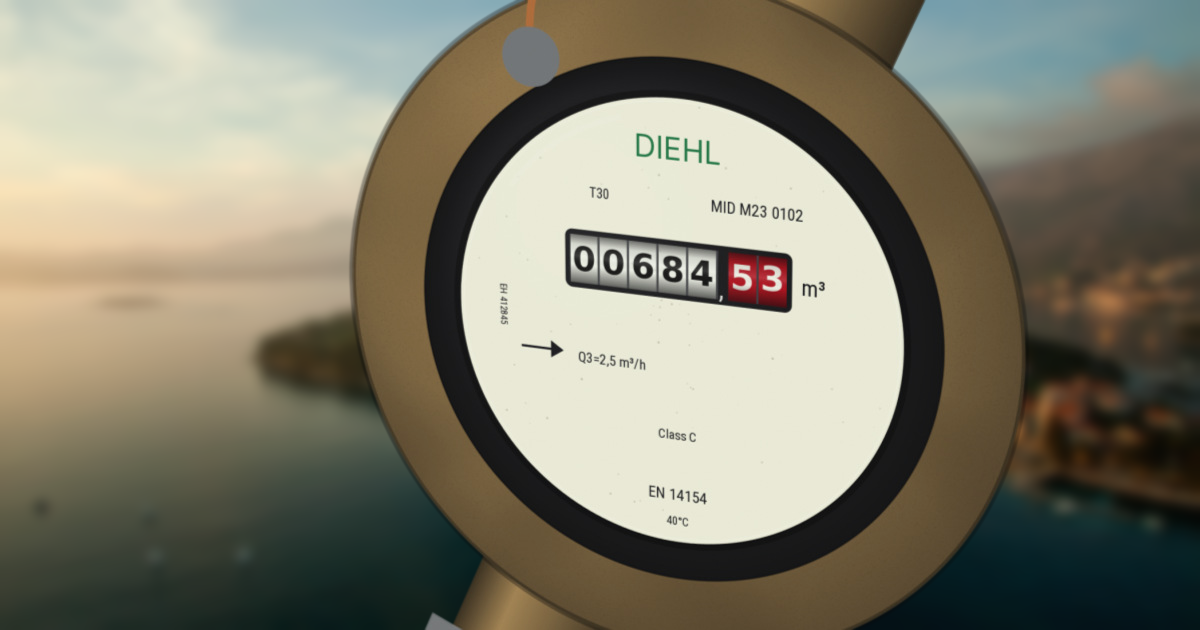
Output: 684.53m³
